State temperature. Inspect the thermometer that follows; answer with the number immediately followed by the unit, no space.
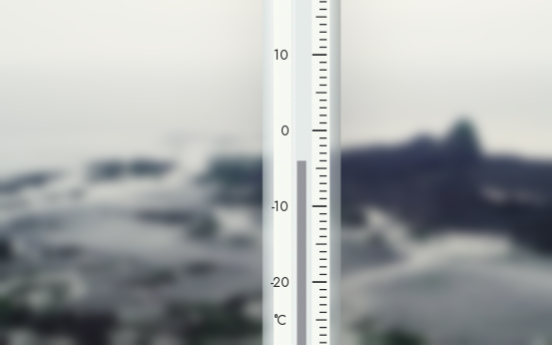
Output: -4°C
